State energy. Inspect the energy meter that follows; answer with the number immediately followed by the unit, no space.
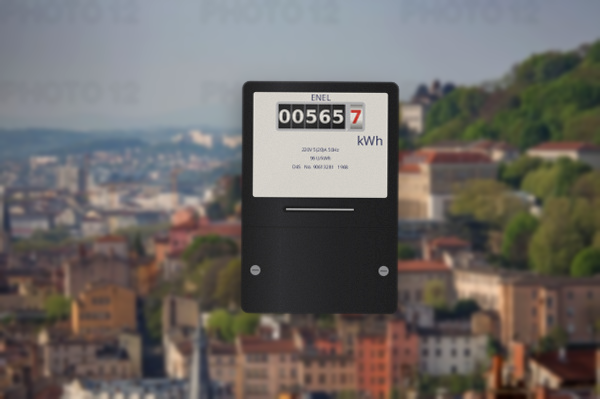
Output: 565.7kWh
